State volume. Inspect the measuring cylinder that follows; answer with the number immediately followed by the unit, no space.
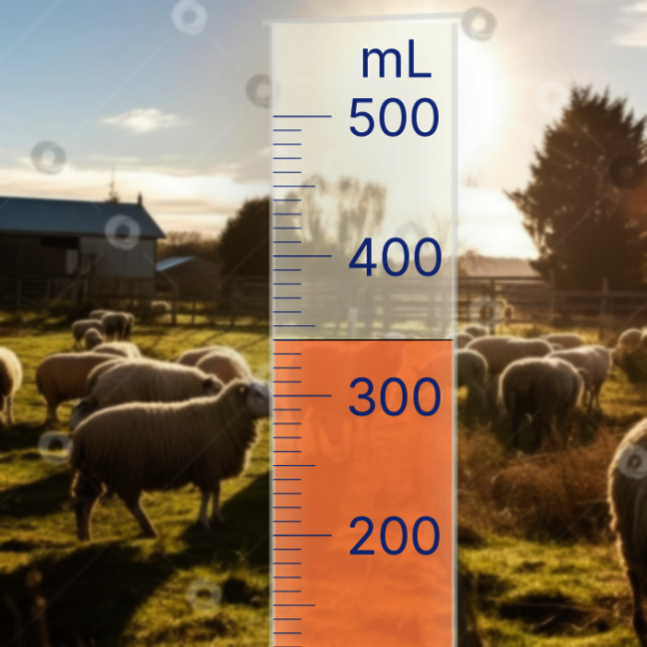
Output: 340mL
